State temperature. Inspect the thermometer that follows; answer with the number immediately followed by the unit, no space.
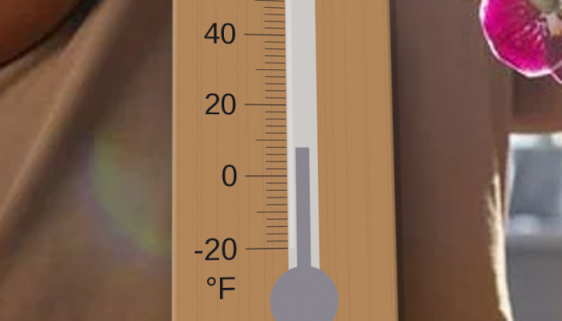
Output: 8°F
